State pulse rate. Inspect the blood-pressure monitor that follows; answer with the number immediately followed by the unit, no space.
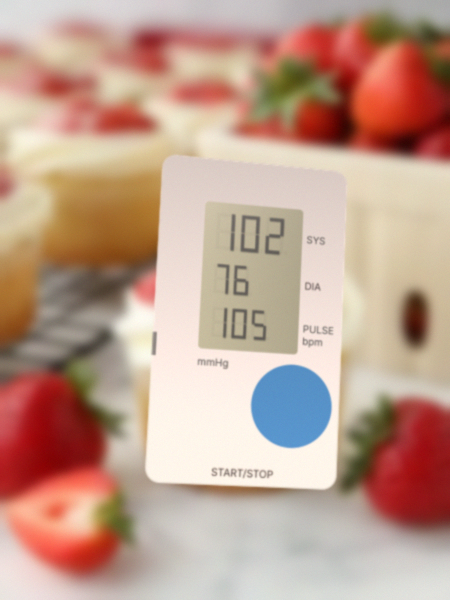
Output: 105bpm
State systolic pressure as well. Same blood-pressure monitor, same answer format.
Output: 102mmHg
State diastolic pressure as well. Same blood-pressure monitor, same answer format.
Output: 76mmHg
